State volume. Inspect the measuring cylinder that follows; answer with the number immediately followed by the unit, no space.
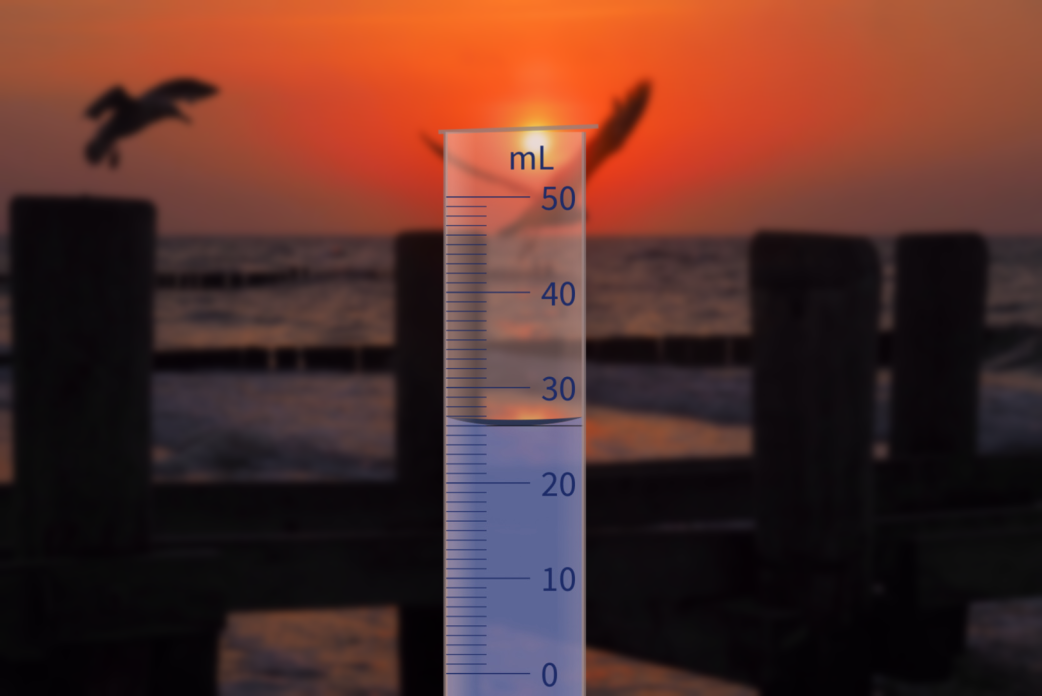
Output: 26mL
